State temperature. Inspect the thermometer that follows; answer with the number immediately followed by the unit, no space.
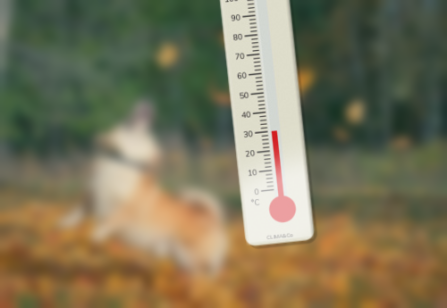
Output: 30°C
